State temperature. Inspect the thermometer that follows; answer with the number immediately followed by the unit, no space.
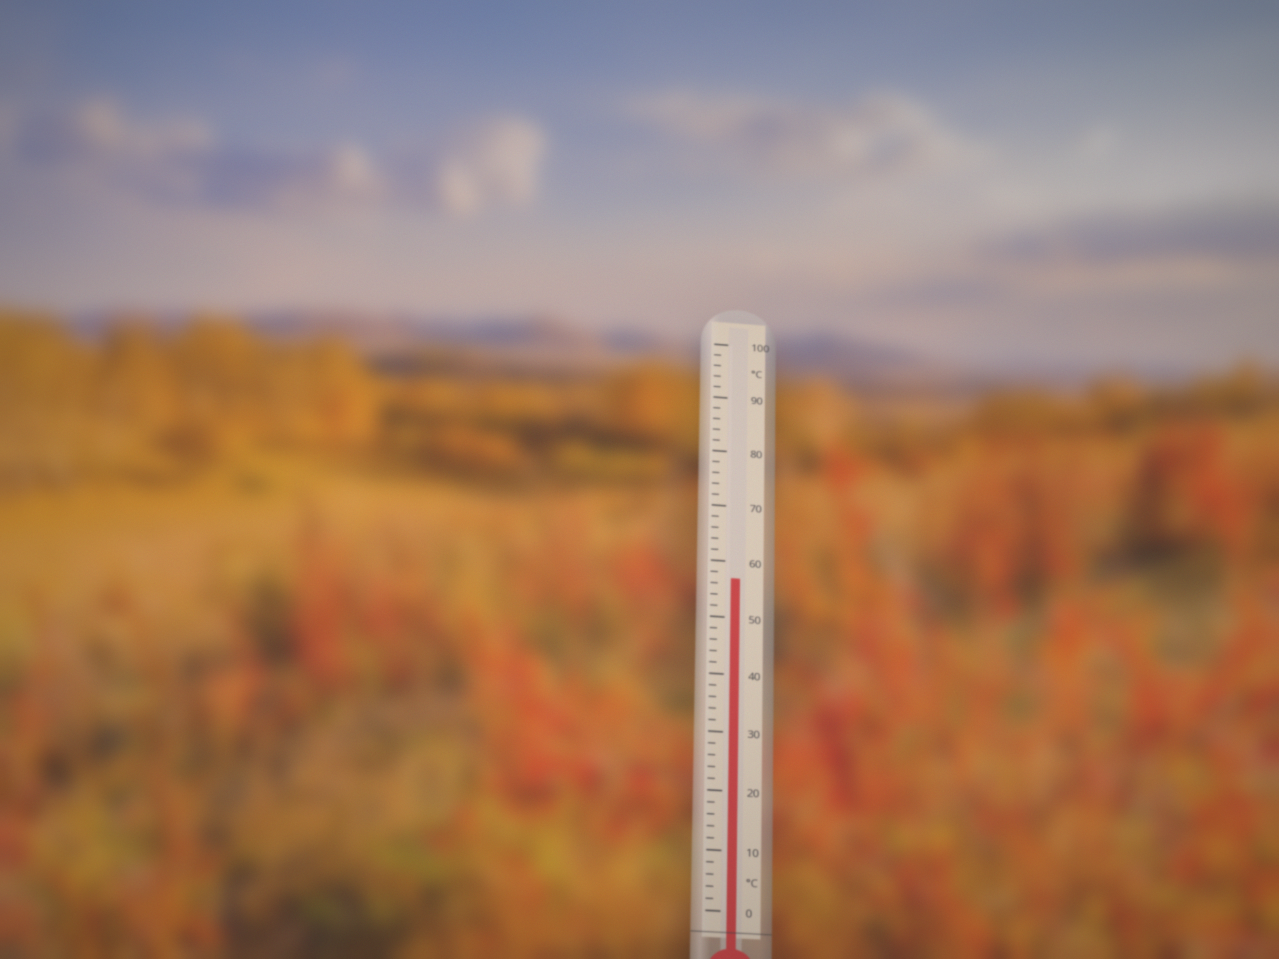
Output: 57°C
